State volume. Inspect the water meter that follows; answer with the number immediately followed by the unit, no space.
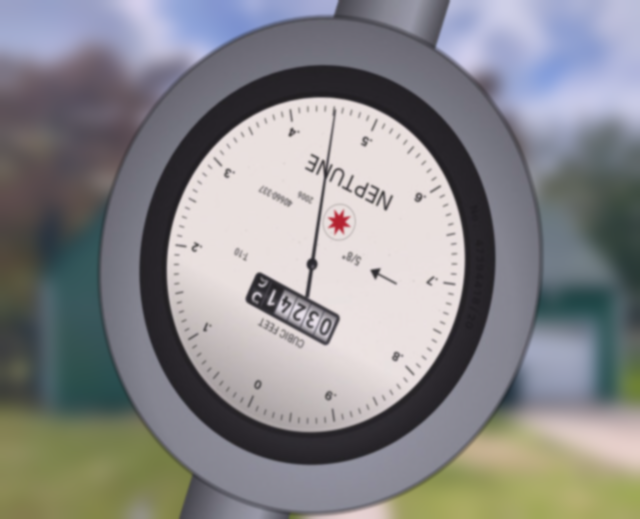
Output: 32415.45ft³
